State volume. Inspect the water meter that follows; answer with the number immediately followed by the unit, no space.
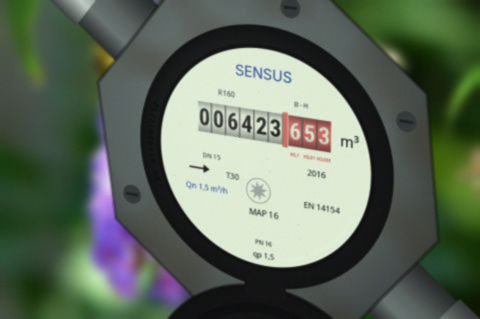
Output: 6423.653m³
